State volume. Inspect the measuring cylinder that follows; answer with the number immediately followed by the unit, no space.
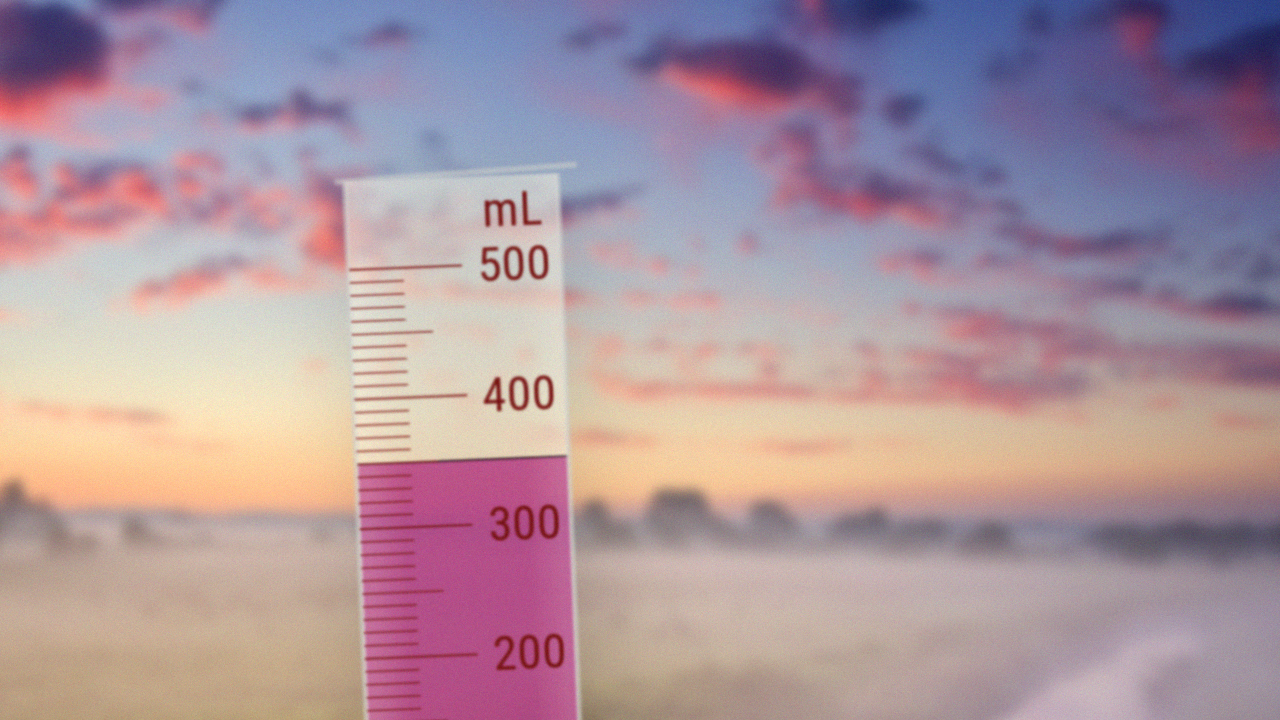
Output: 350mL
